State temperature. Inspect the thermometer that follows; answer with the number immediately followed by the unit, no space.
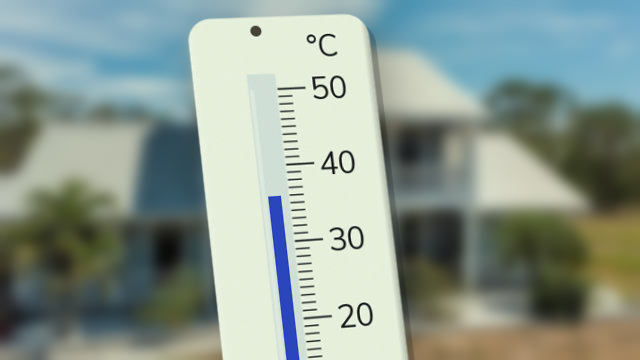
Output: 36°C
